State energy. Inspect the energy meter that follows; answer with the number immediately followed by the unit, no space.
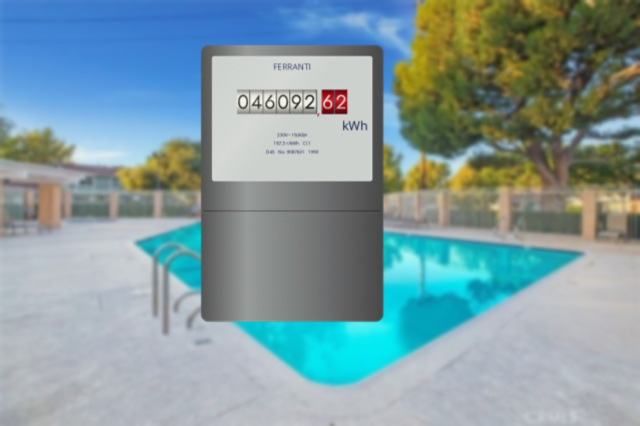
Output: 46092.62kWh
